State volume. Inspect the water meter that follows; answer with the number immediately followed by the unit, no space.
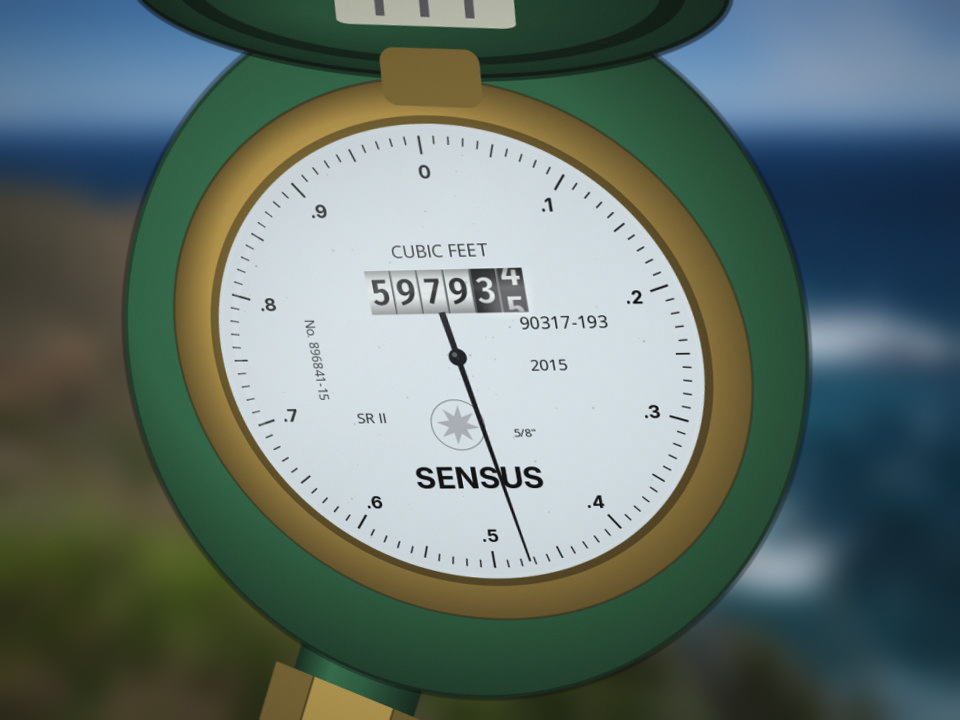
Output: 597934.47ft³
